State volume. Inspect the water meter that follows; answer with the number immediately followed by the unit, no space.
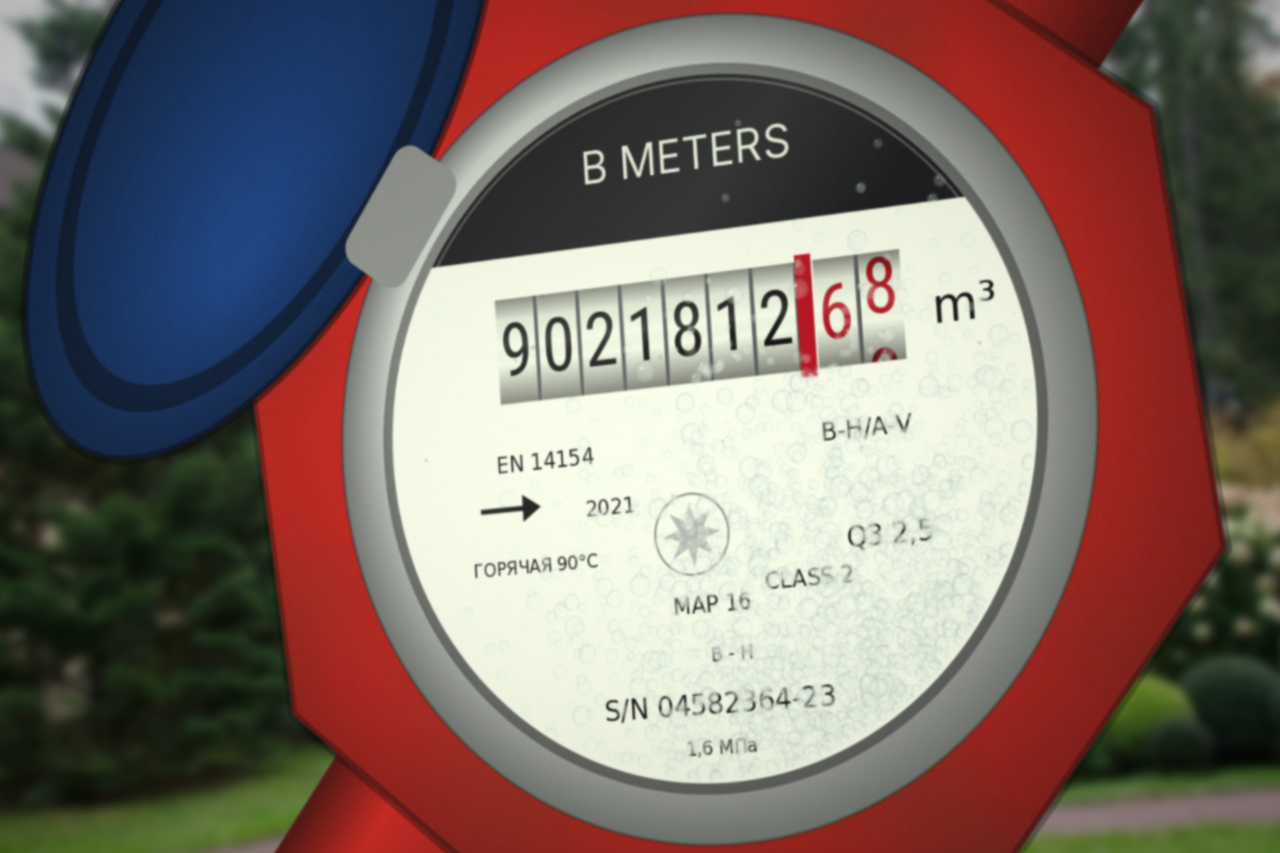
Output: 9021812.68m³
